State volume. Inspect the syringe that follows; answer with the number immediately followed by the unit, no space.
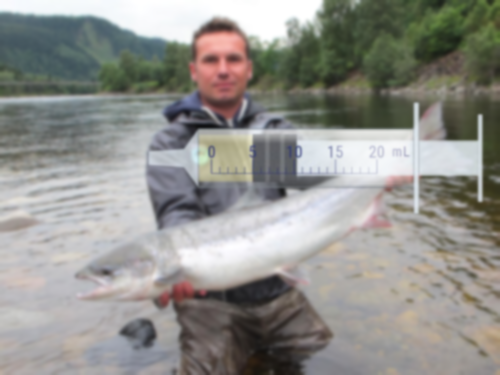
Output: 5mL
